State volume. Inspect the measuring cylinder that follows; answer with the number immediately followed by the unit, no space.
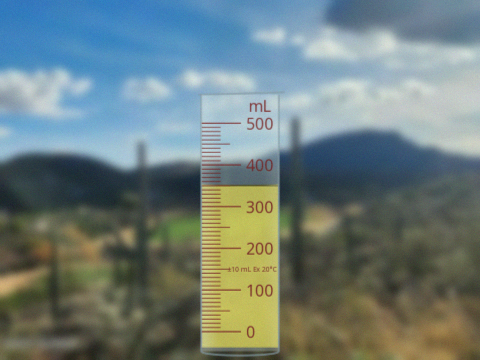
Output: 350mL
